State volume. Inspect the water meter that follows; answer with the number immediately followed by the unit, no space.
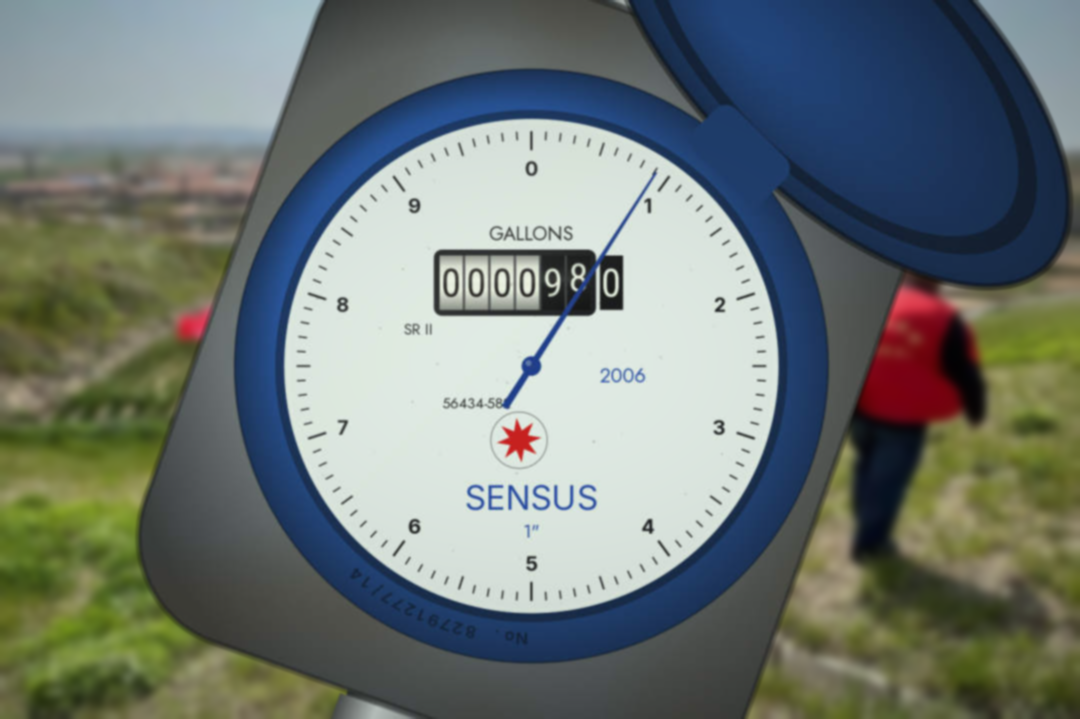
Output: 980.9gal
